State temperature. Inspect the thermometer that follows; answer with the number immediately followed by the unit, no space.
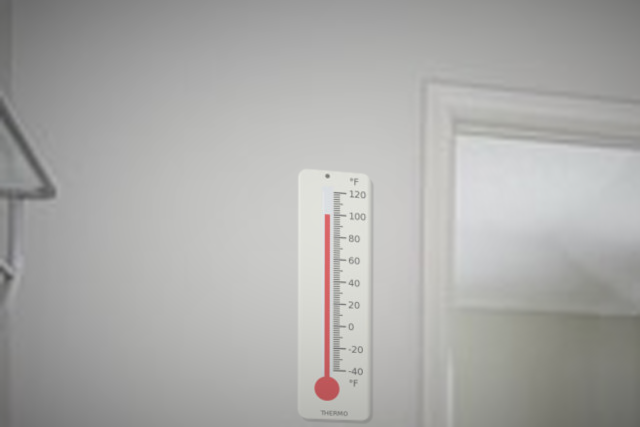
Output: 100°F
